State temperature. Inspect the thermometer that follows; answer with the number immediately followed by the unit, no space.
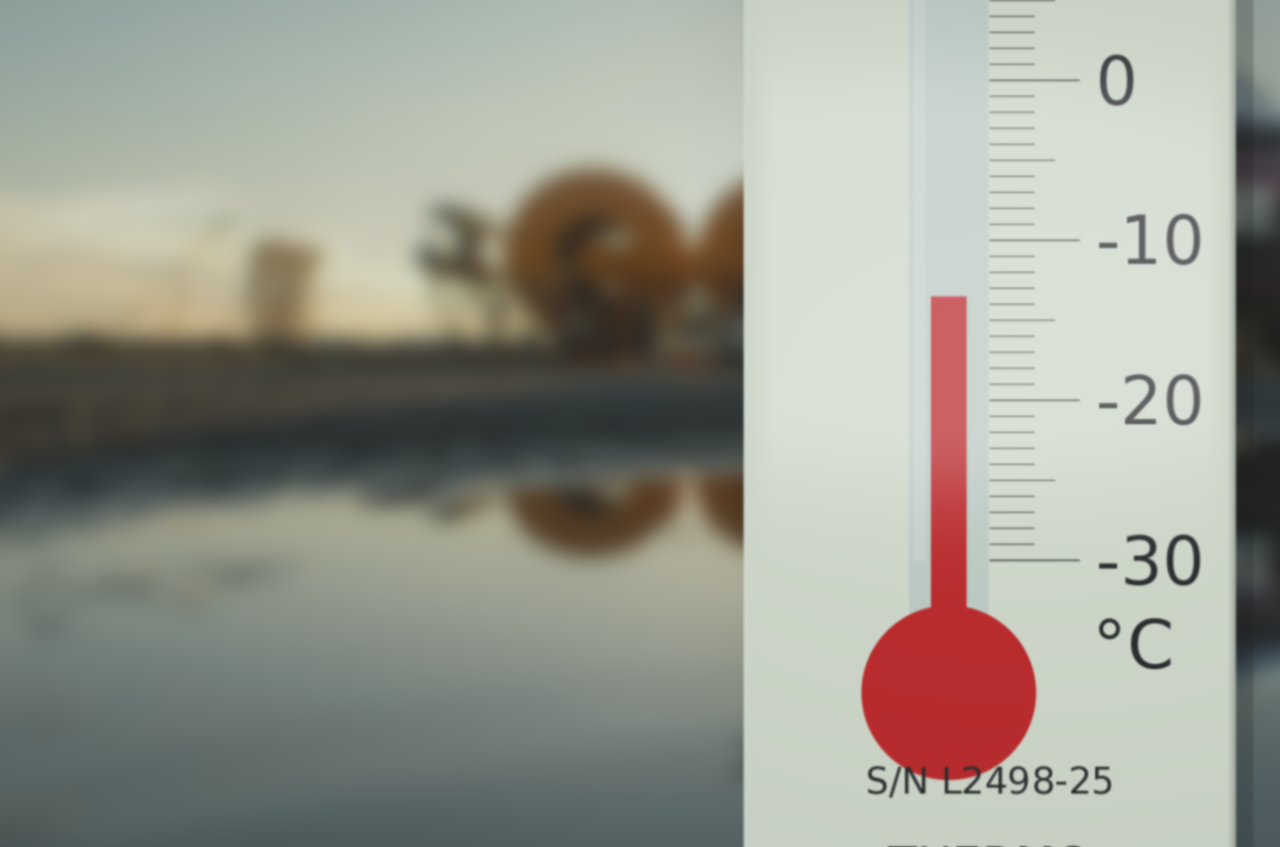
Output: -13.5°C
